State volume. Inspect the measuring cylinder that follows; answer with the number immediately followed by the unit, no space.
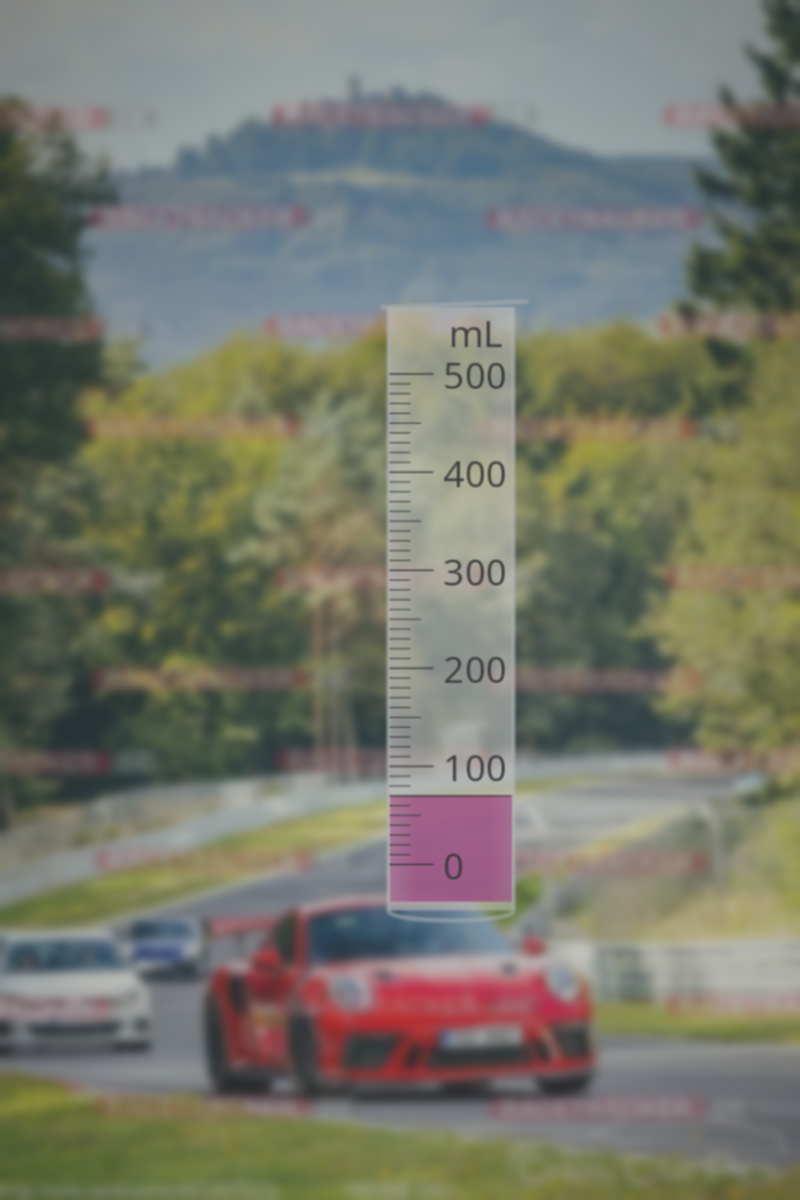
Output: 70mL
